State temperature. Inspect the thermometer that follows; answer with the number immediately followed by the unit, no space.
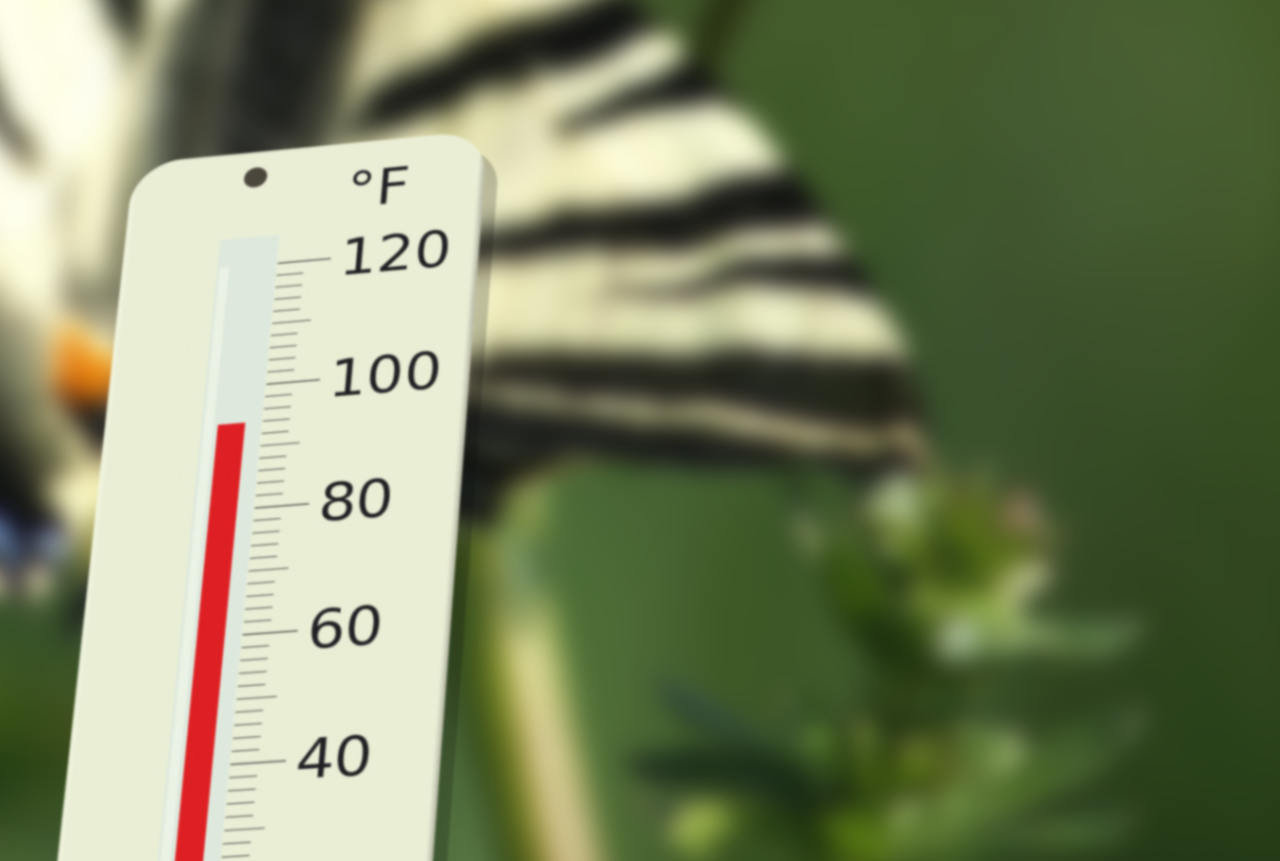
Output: 94°F
